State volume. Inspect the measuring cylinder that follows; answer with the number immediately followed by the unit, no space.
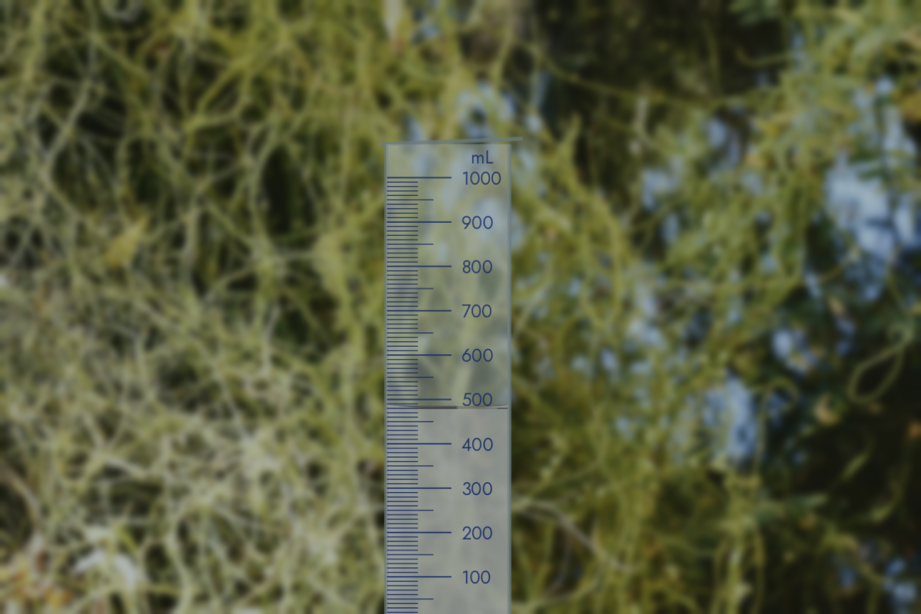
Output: 480mL
